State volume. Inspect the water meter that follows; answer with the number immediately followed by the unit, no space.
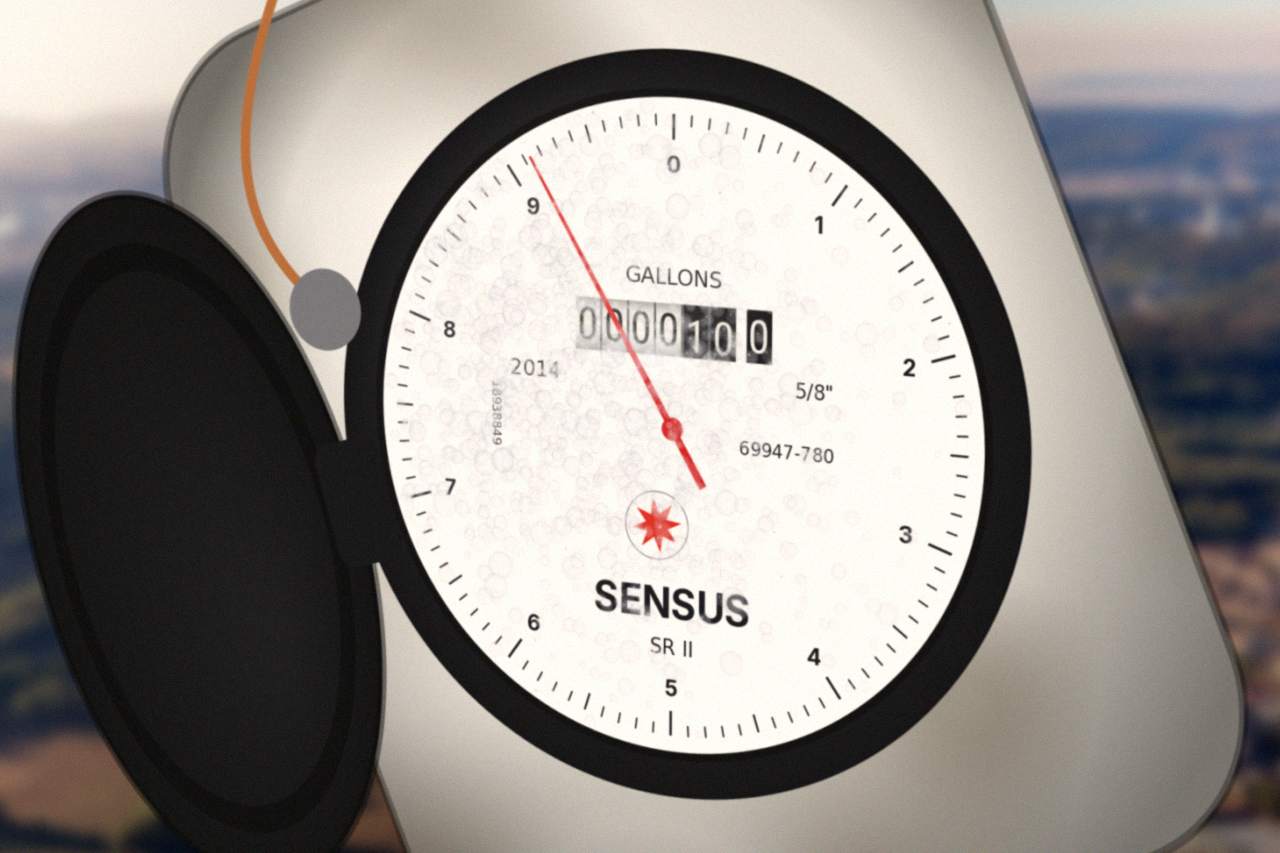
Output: 99.1gal
